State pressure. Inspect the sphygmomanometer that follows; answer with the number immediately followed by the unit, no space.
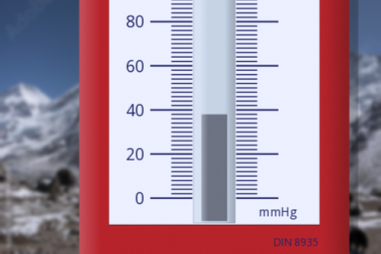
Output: 38mmHg
